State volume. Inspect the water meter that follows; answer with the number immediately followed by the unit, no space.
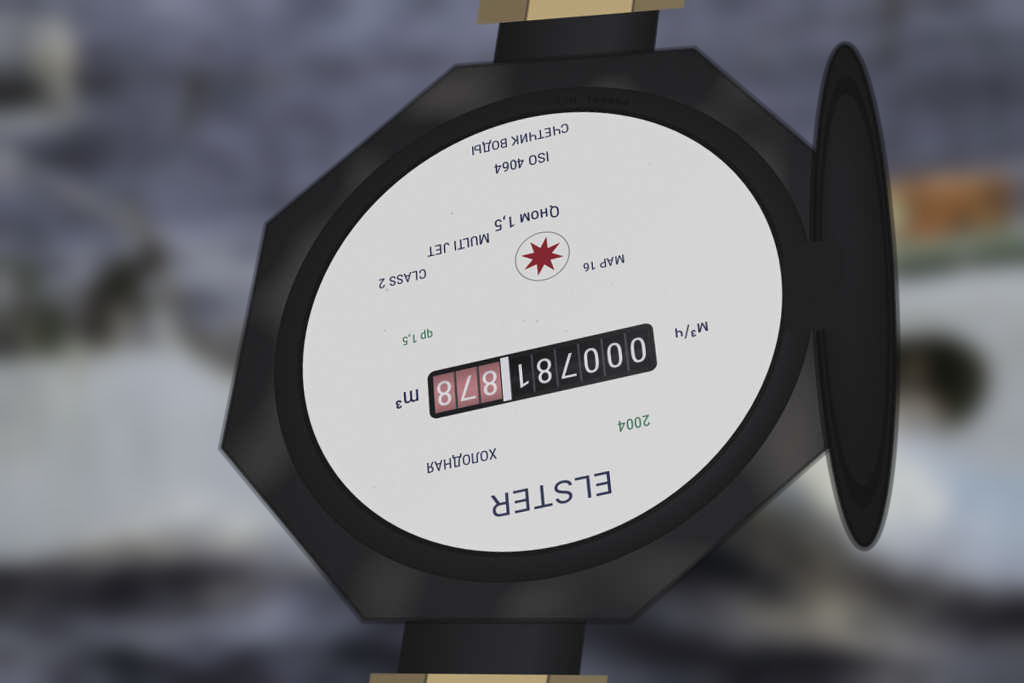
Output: 781.878m³
